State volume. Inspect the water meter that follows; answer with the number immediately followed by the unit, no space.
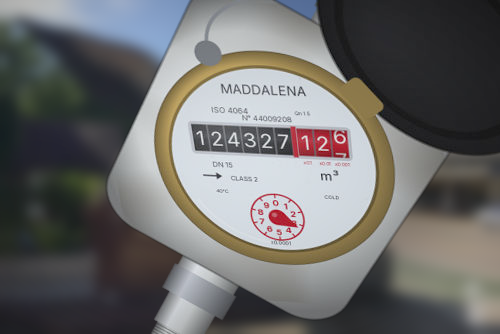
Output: 124327.1263m³
